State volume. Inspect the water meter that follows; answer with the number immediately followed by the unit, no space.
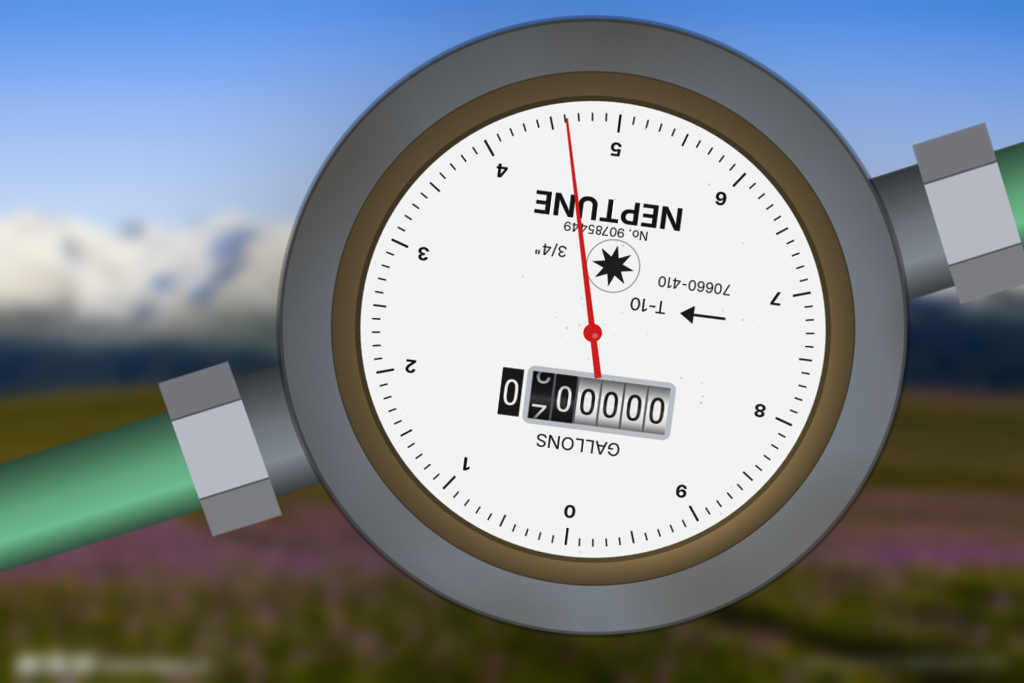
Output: 24.6gal
